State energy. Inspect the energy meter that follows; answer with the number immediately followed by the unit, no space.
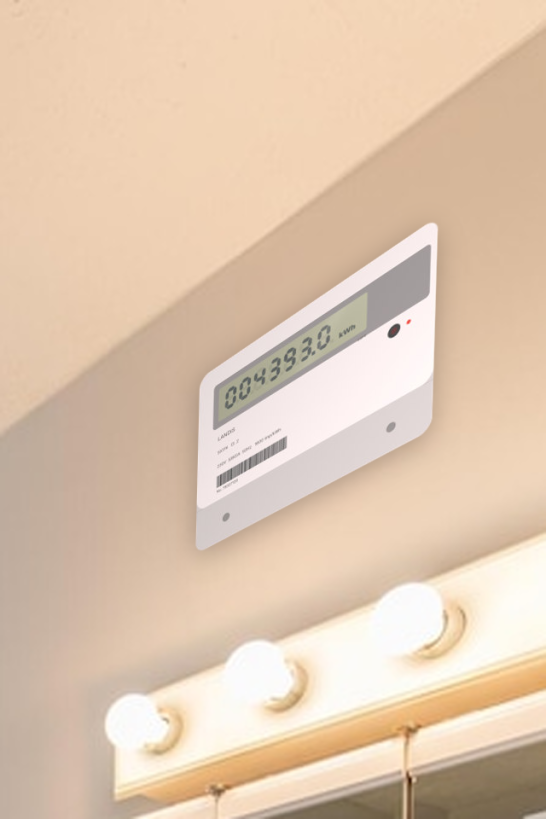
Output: 4393.0kWh
